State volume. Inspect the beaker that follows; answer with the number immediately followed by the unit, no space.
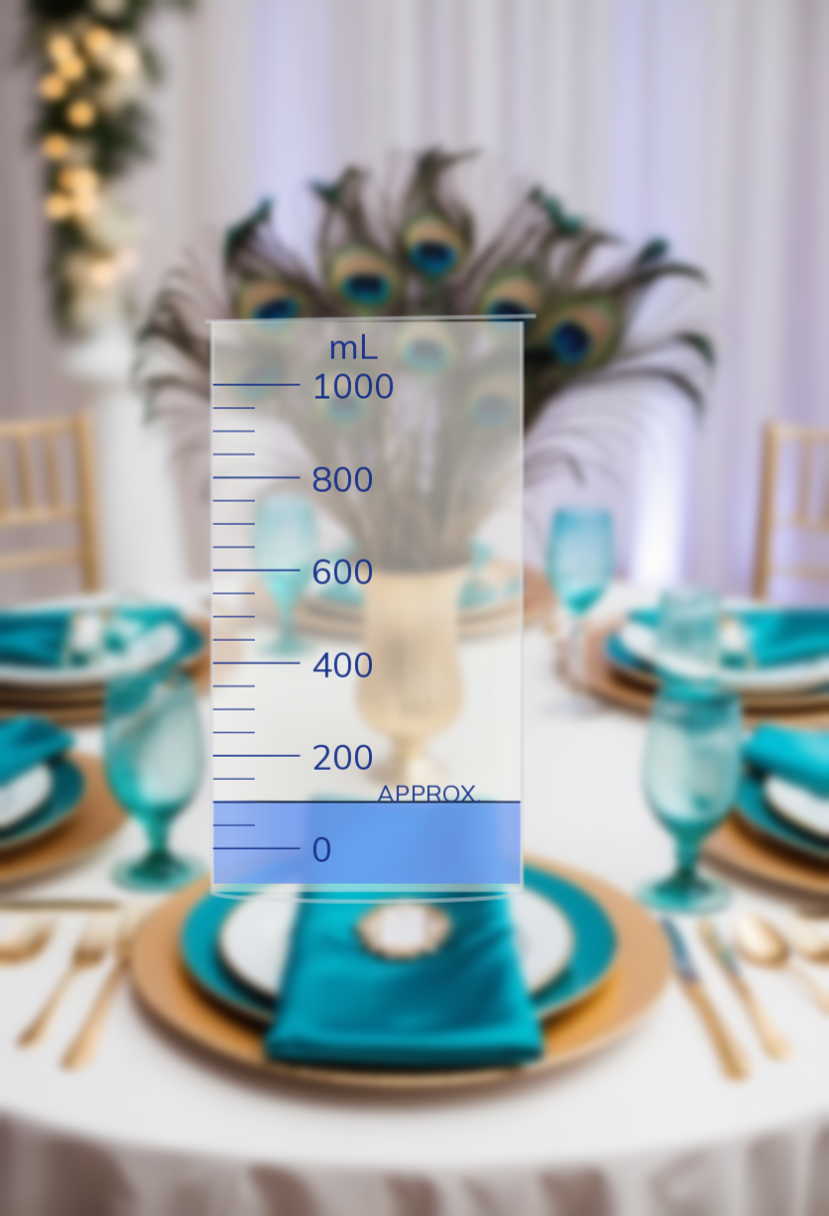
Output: 100mL
